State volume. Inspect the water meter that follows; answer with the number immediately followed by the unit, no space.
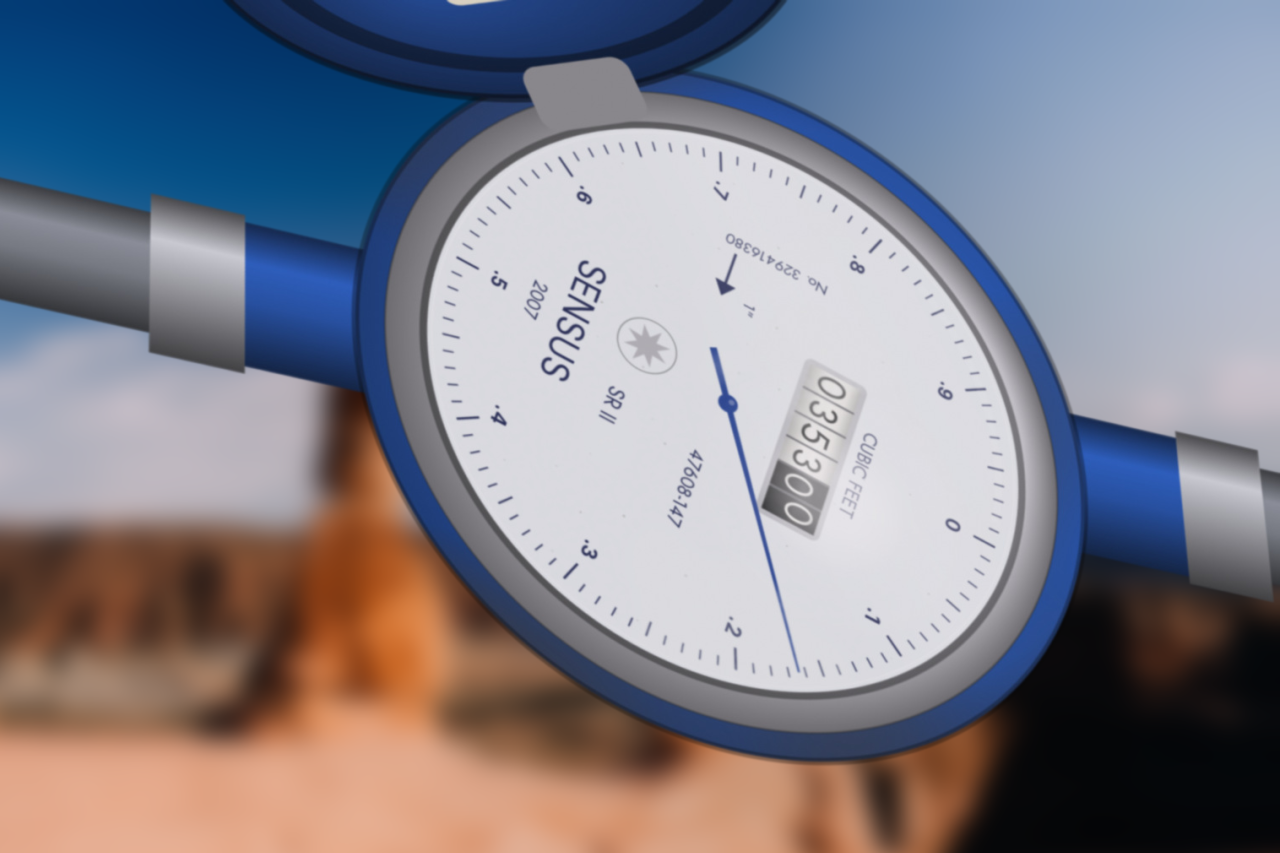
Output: 35300.16ft³
